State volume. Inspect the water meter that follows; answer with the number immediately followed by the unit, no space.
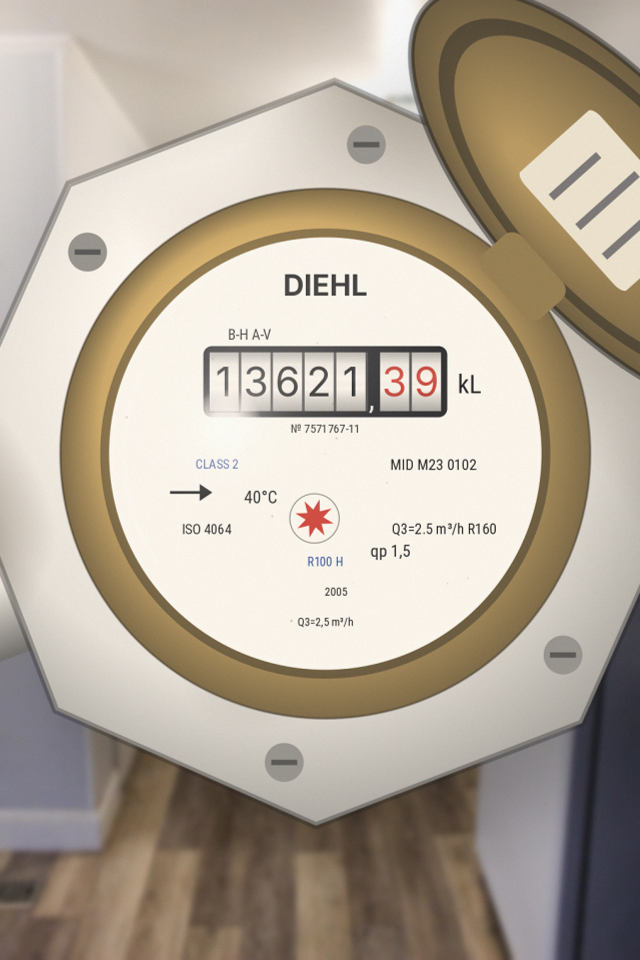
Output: 13621.39kL
